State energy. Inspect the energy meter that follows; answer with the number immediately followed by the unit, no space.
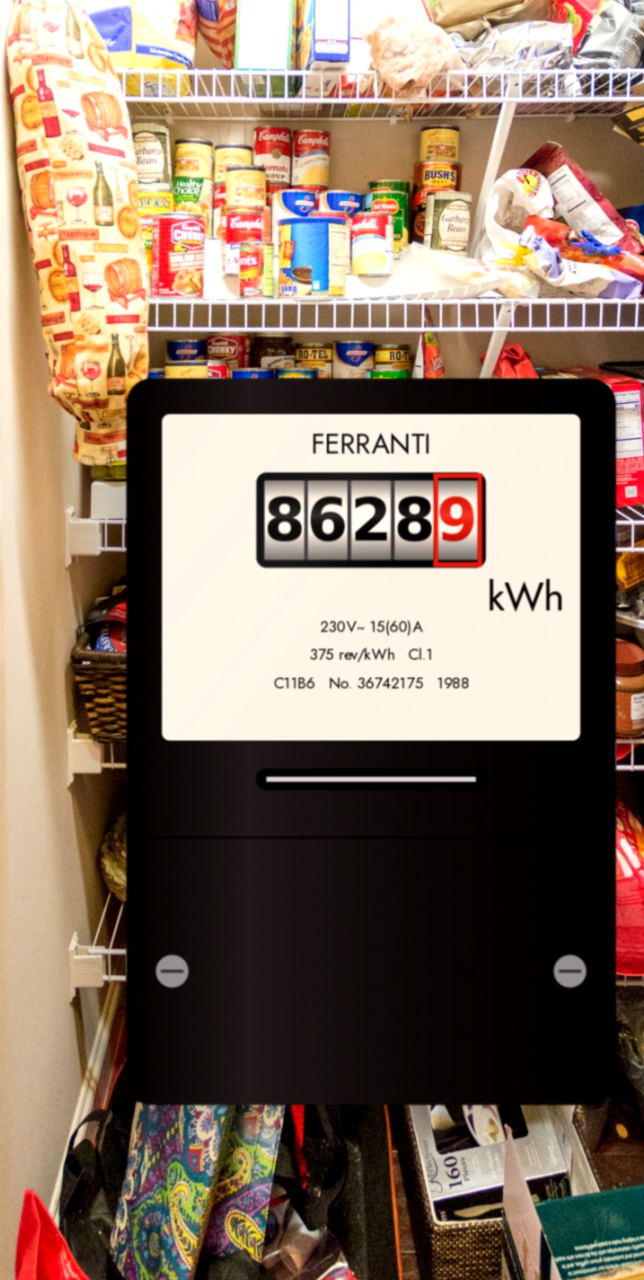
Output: 8628.9kWh
